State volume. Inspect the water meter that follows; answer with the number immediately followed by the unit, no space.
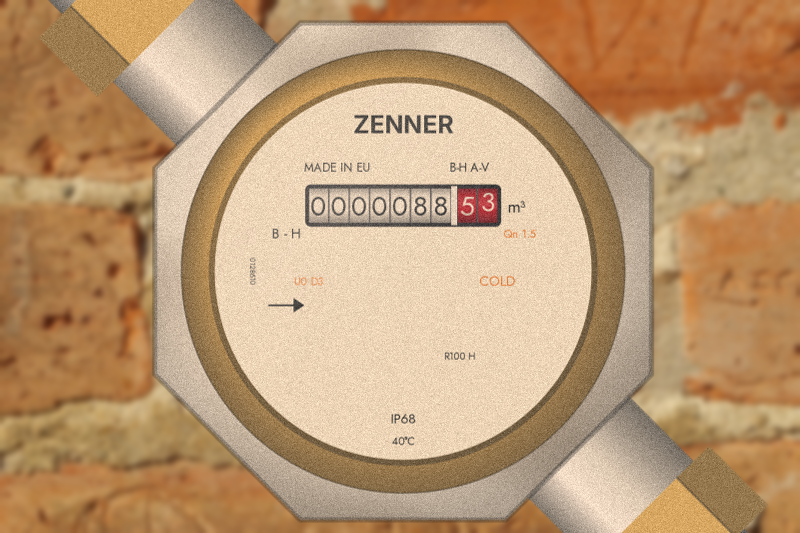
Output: 88.53m³
